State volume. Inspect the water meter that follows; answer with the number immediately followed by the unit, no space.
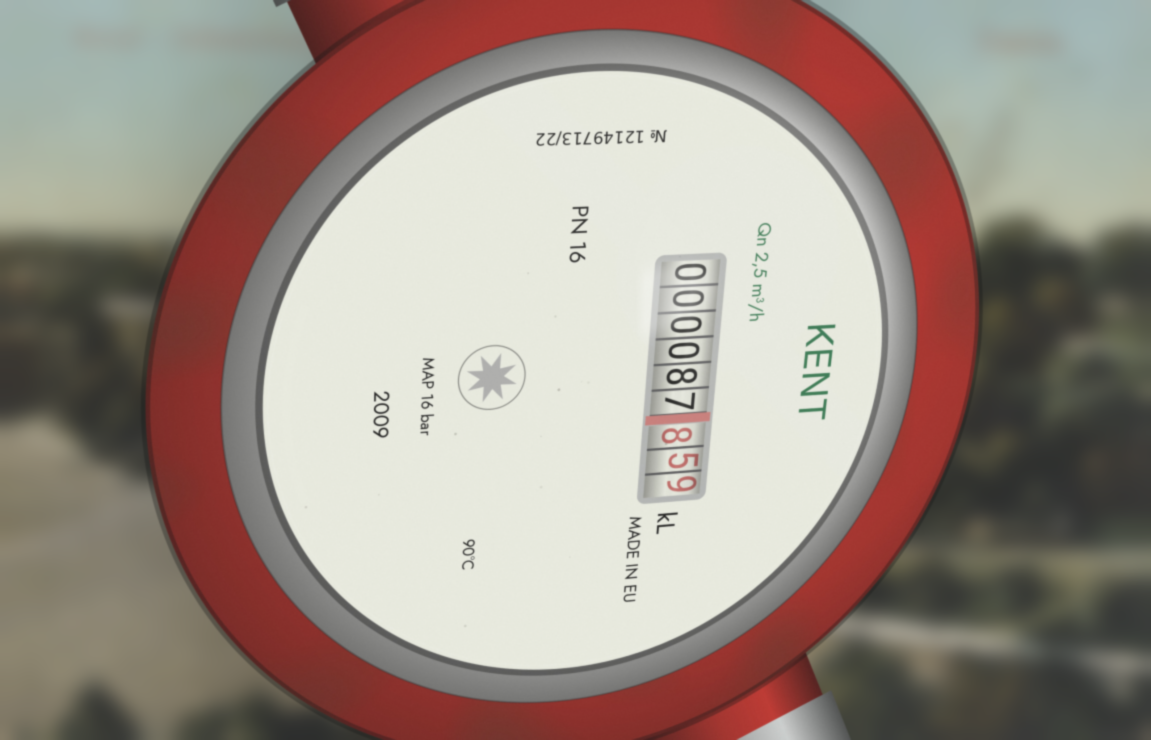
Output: 87.859kL
